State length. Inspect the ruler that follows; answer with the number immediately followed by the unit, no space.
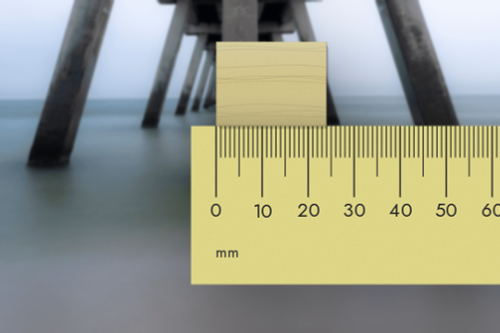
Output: 24mm
